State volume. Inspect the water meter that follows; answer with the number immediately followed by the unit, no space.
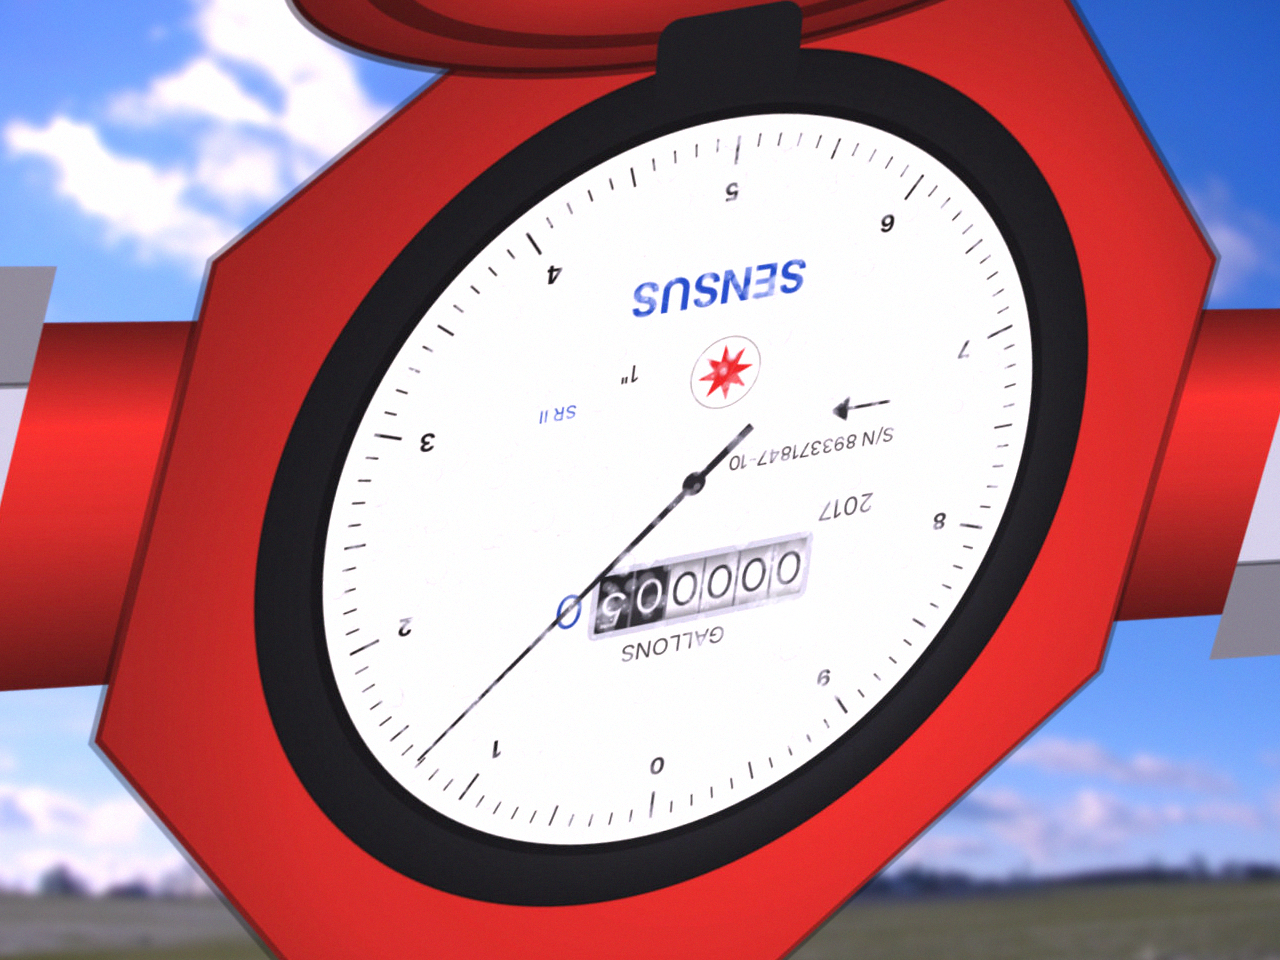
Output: 51.3gal
